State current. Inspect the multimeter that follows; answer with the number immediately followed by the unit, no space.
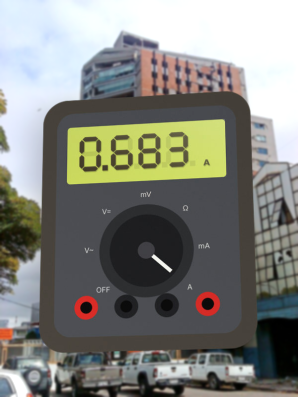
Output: 0.683A
